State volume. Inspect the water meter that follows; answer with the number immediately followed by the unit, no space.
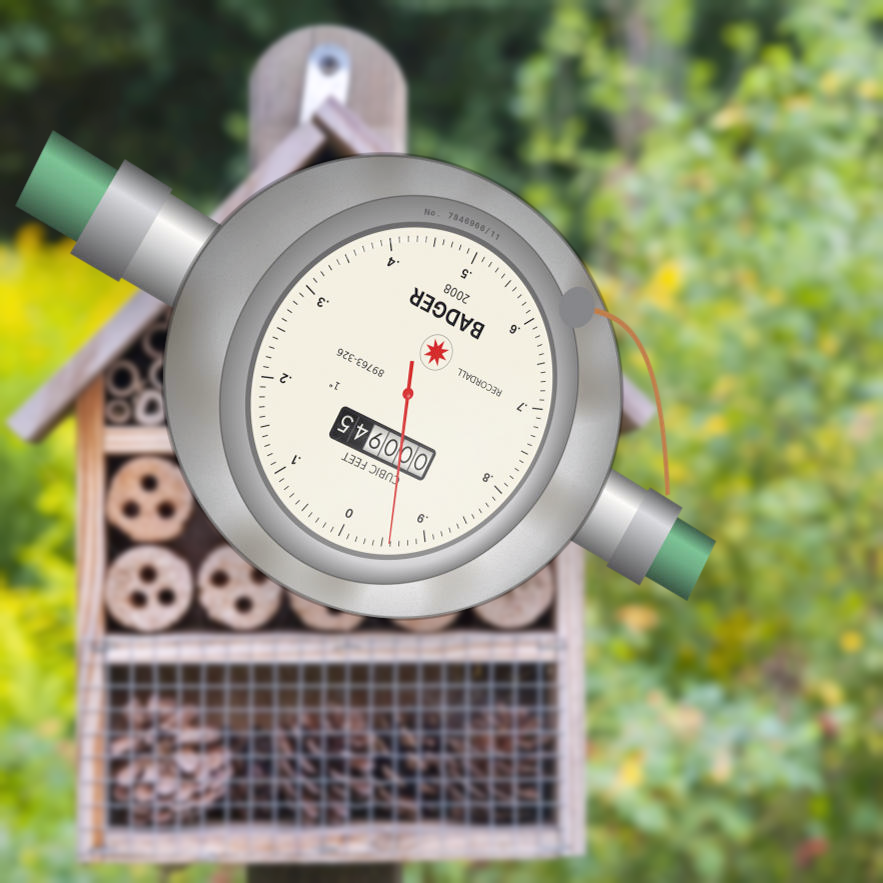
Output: 944.94ft³
